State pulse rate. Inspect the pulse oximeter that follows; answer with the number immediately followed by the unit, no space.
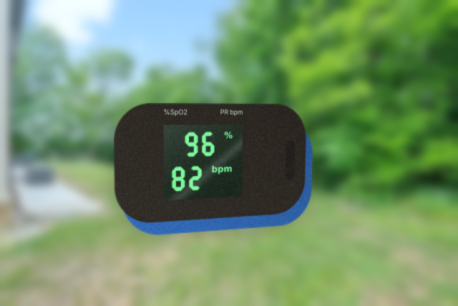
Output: 82bpm
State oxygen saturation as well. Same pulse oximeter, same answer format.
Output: 96%
